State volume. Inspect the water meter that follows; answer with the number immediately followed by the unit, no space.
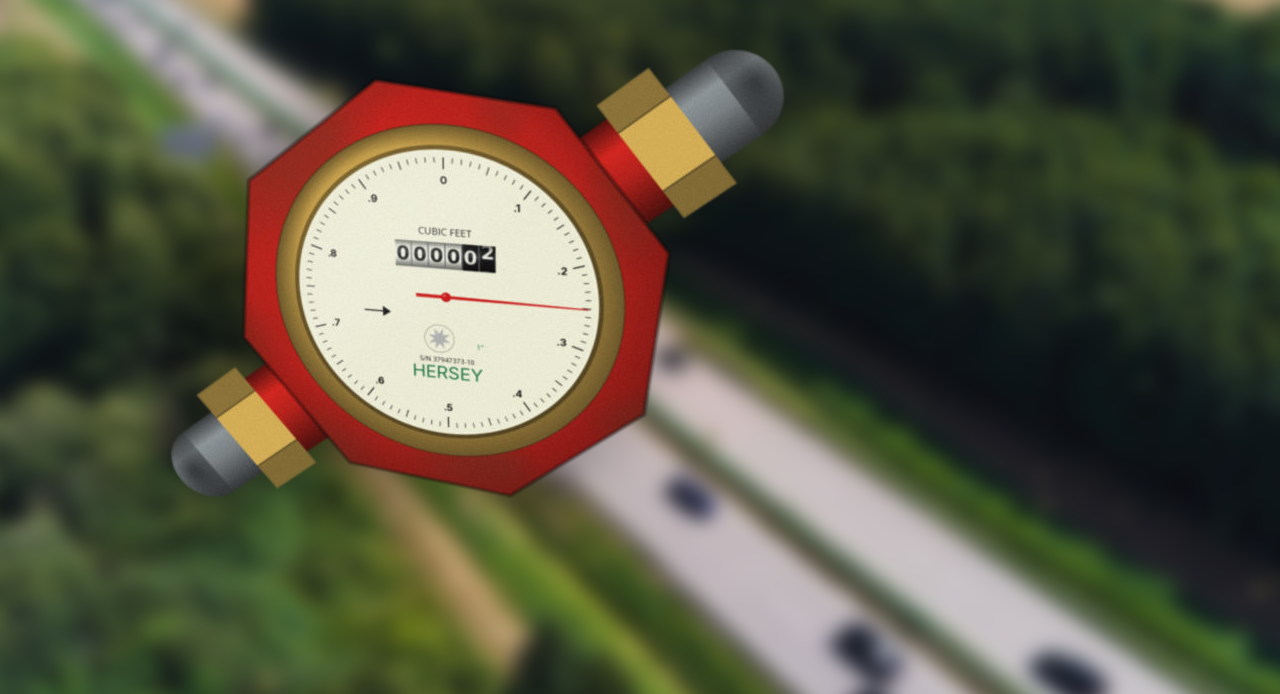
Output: 2.25ft³
